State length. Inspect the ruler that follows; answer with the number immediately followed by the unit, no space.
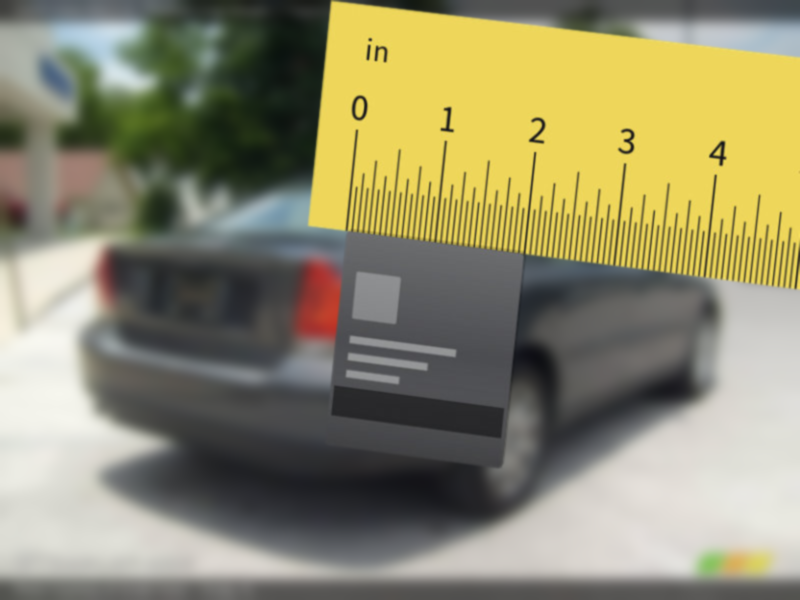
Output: 2in
